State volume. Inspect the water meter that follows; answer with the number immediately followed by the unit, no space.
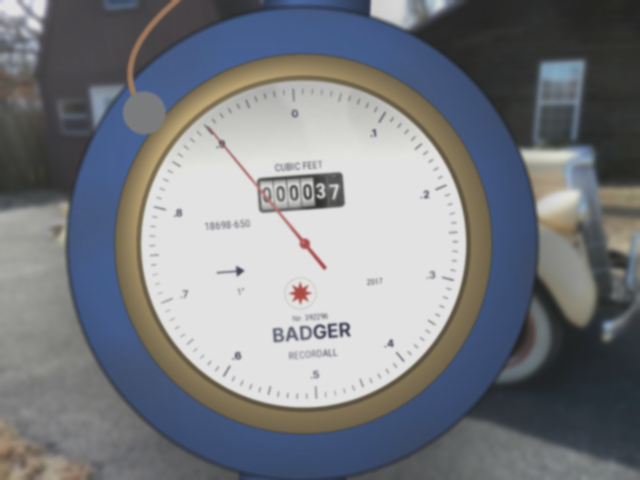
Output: 36.90ft³
